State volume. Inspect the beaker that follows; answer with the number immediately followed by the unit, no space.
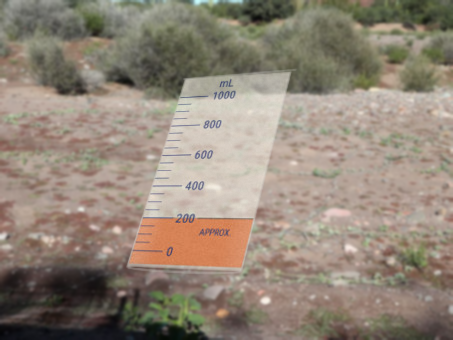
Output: 200mL
